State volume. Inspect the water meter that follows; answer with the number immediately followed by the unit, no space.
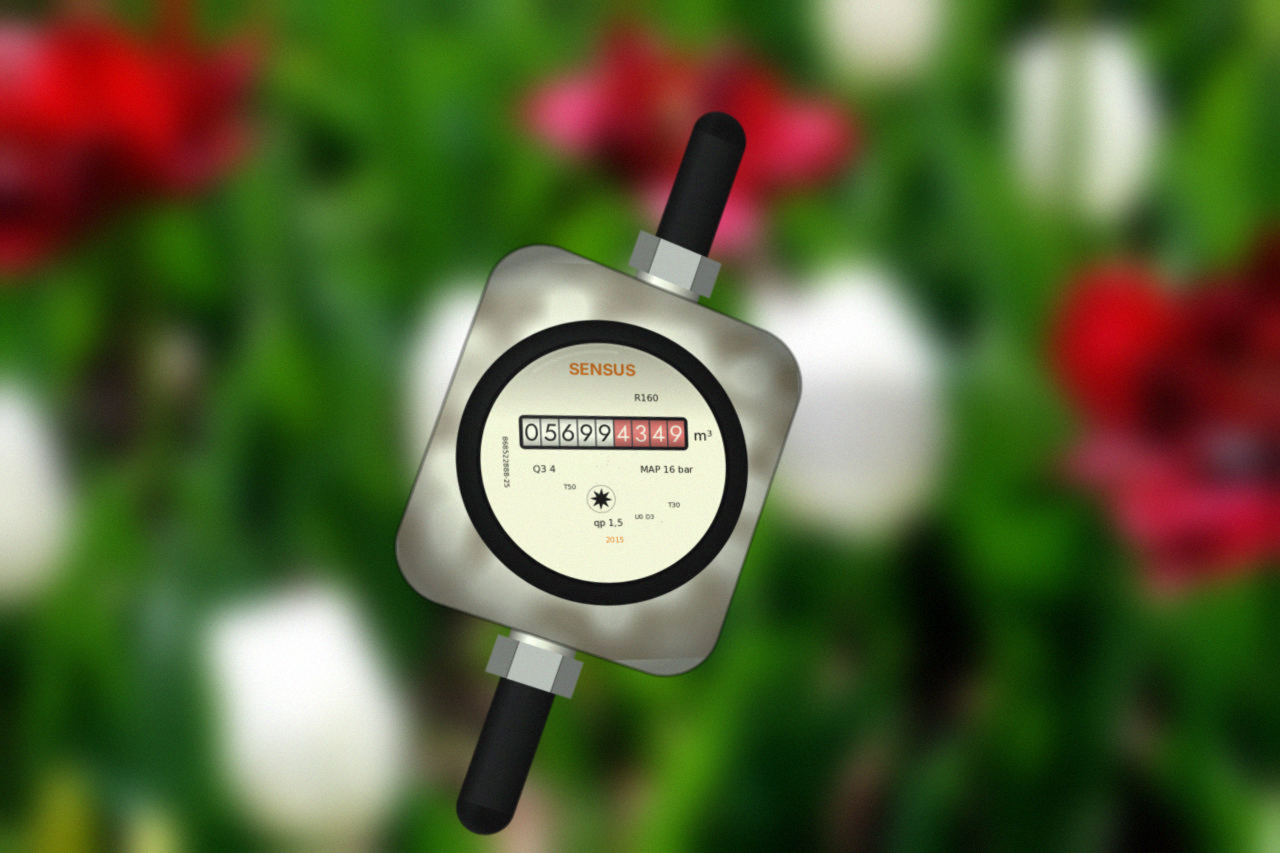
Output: 5699.4349m³
